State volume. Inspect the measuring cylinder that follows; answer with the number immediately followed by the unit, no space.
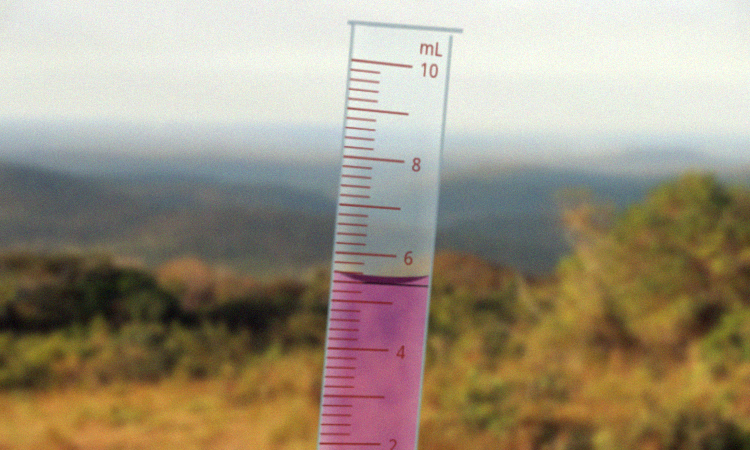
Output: 5.4mL
